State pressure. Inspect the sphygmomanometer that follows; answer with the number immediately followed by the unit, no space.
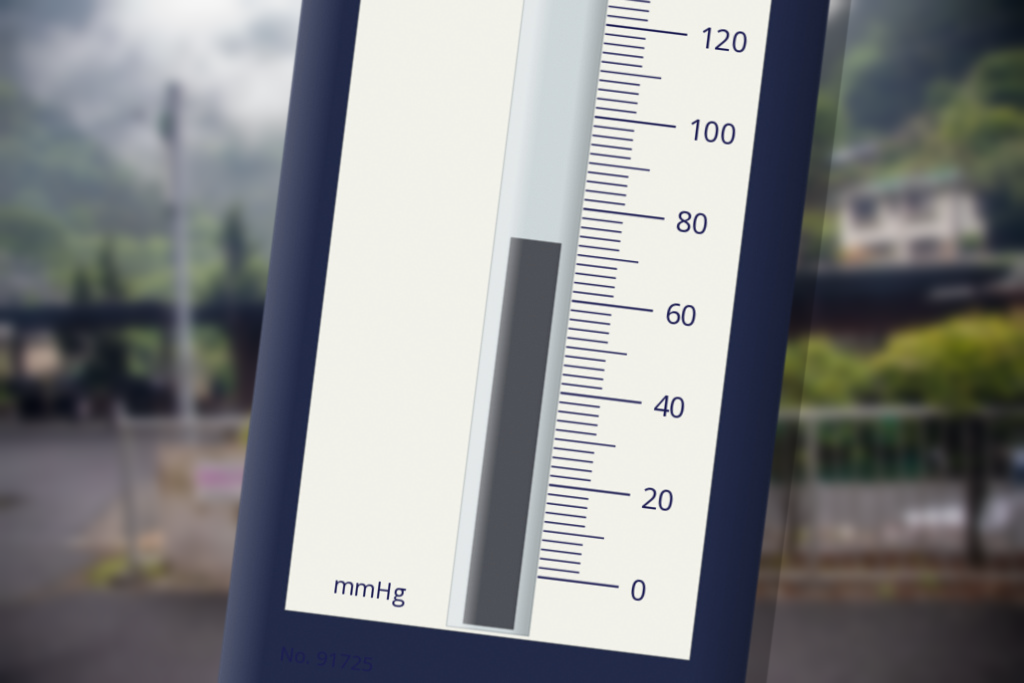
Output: 72mmHg
